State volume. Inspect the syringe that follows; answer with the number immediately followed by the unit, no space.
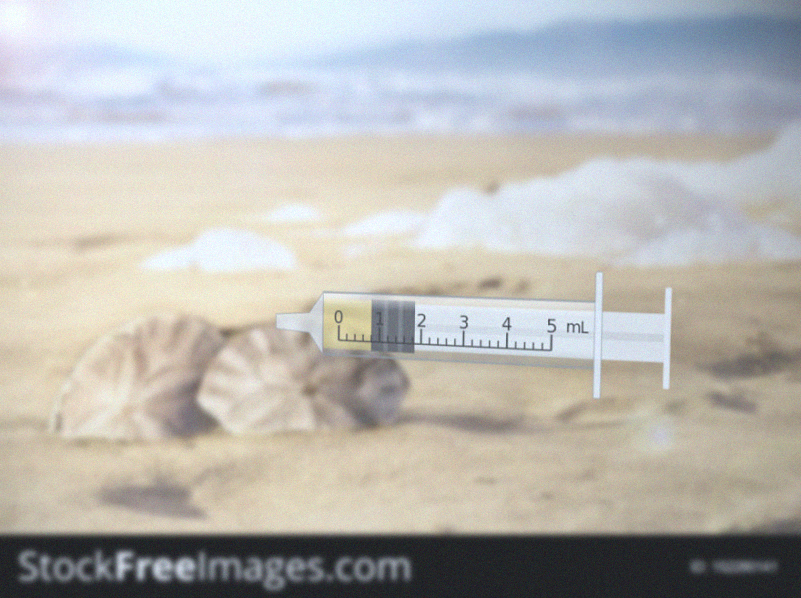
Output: 0.8mL
